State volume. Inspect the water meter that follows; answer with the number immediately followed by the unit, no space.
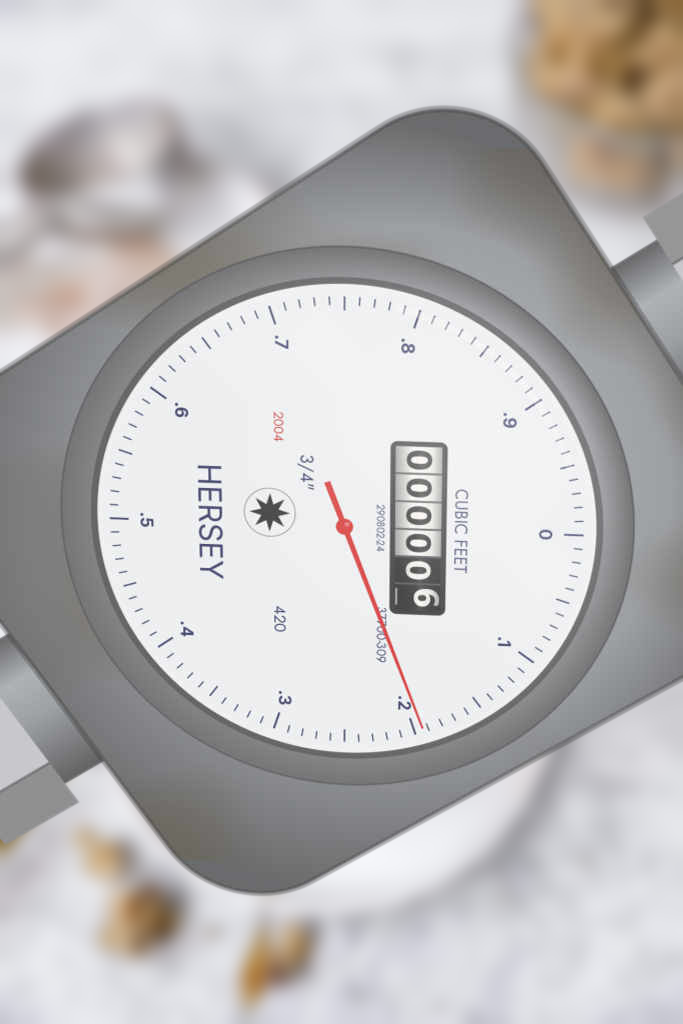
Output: 6.19ft³
